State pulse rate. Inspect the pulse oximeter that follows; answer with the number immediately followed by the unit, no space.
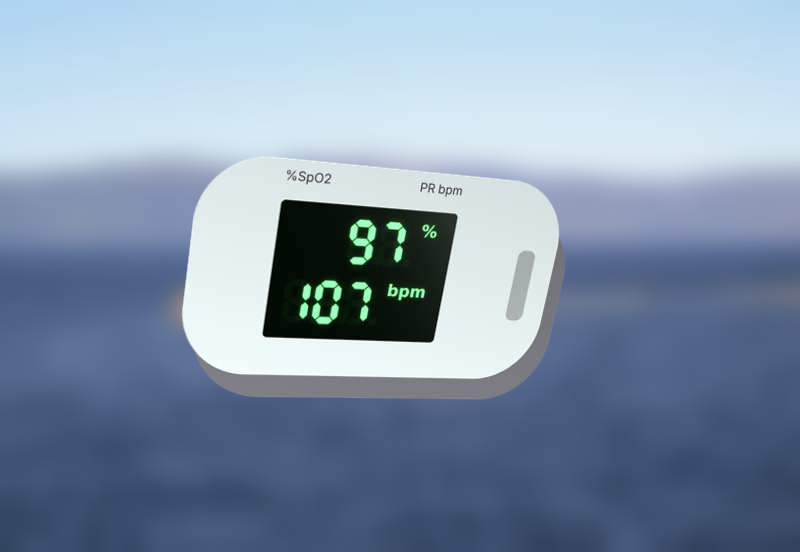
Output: 107bpm
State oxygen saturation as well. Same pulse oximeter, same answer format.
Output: 97%
